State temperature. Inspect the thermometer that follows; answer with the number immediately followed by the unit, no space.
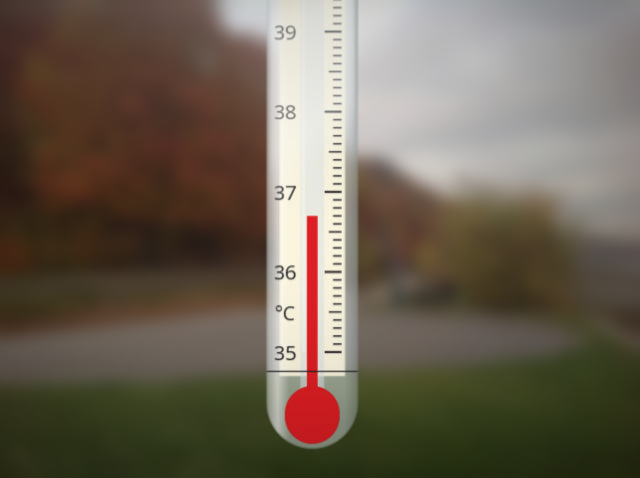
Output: 36.7°C
